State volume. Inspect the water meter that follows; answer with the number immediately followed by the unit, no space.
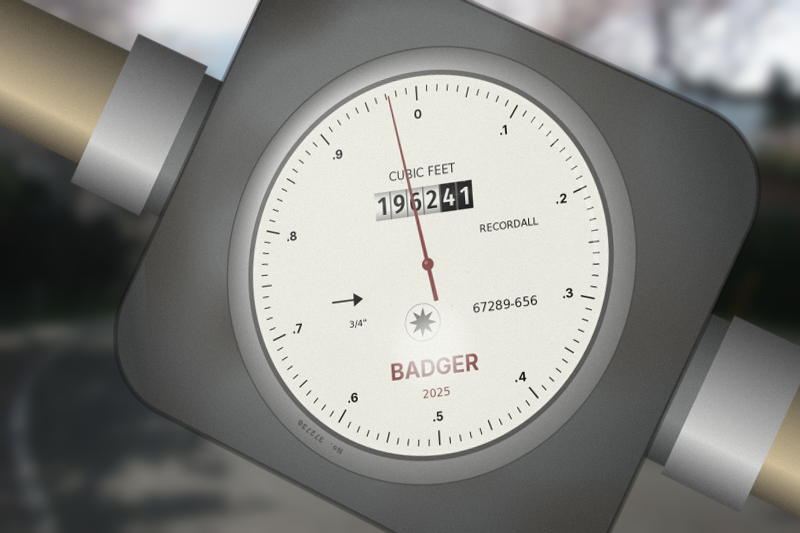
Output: 196240.97ft³
